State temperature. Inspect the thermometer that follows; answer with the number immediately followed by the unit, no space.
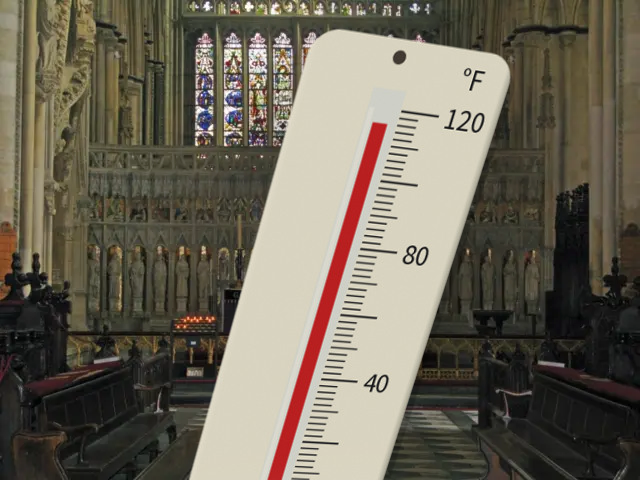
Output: 116°F
